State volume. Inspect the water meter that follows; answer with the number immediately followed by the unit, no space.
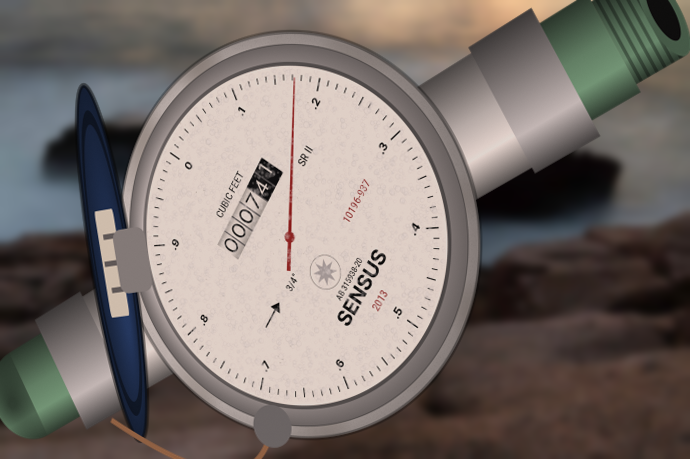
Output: 741.17ft³
